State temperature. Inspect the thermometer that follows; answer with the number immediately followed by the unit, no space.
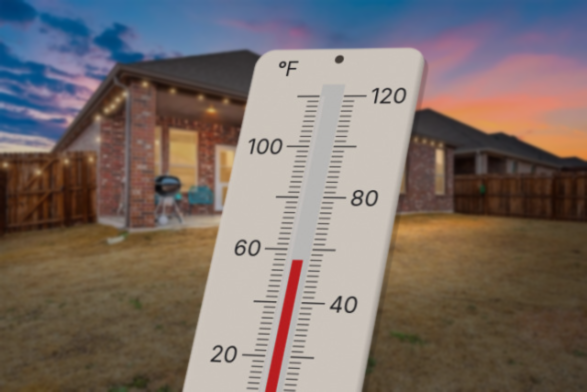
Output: 56°F
